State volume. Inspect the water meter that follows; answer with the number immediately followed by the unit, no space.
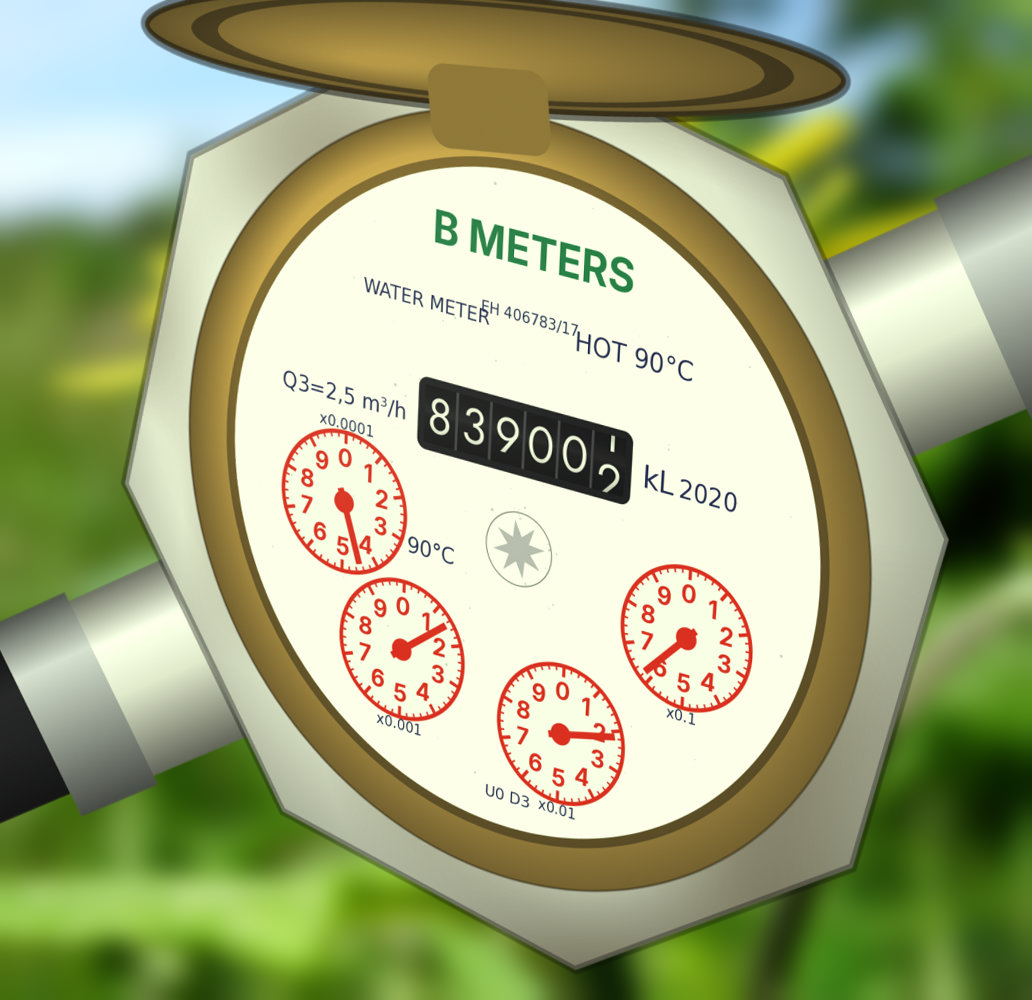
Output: 839001.6214kL
